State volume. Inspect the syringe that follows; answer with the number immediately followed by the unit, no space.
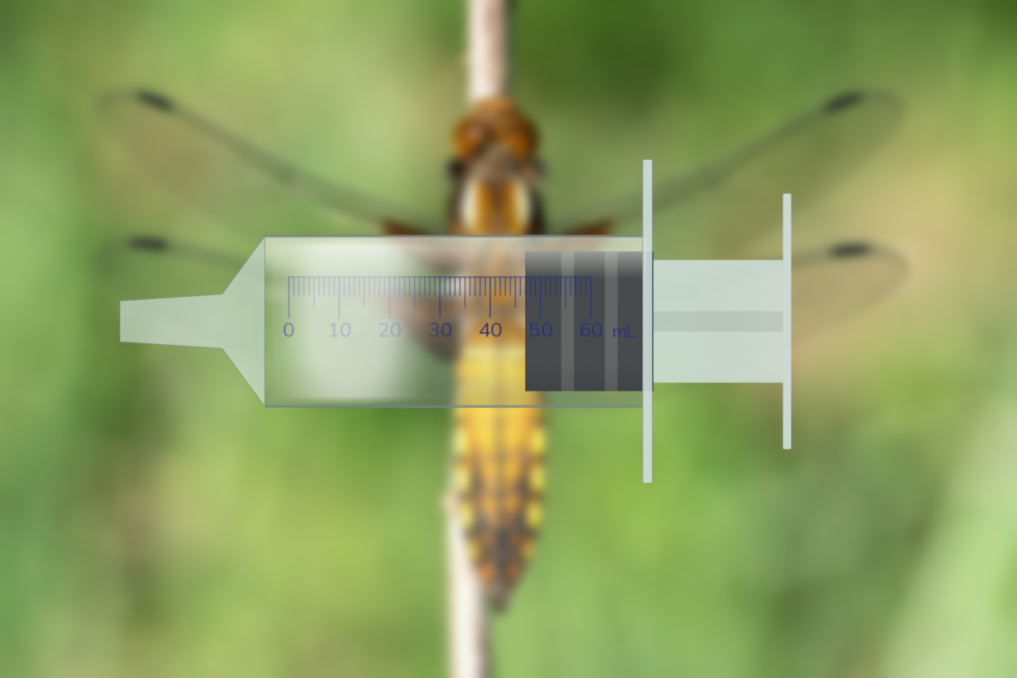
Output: 47mL
